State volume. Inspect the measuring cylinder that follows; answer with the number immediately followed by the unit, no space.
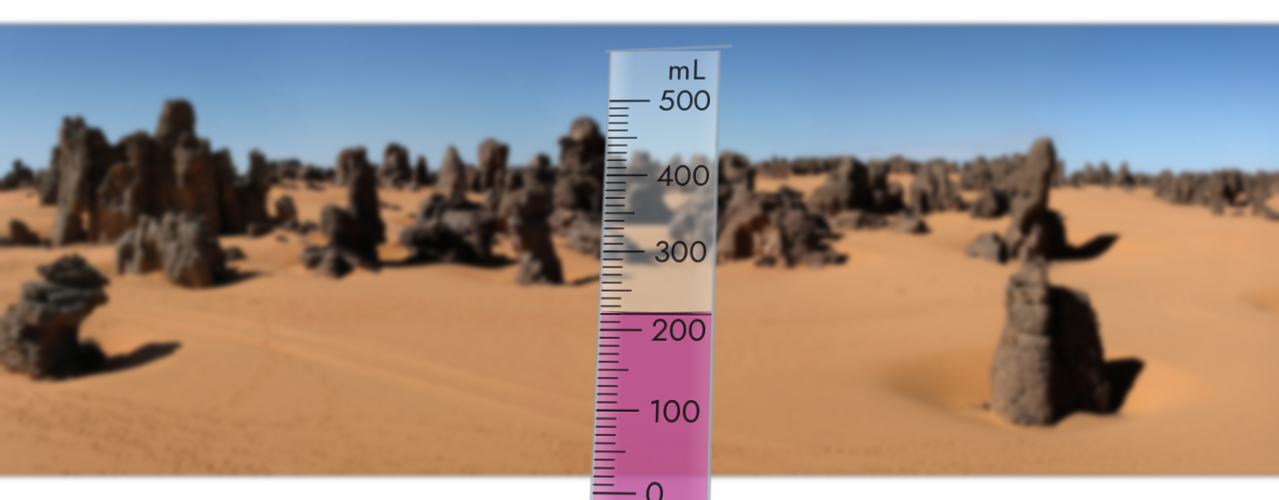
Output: 220mL
